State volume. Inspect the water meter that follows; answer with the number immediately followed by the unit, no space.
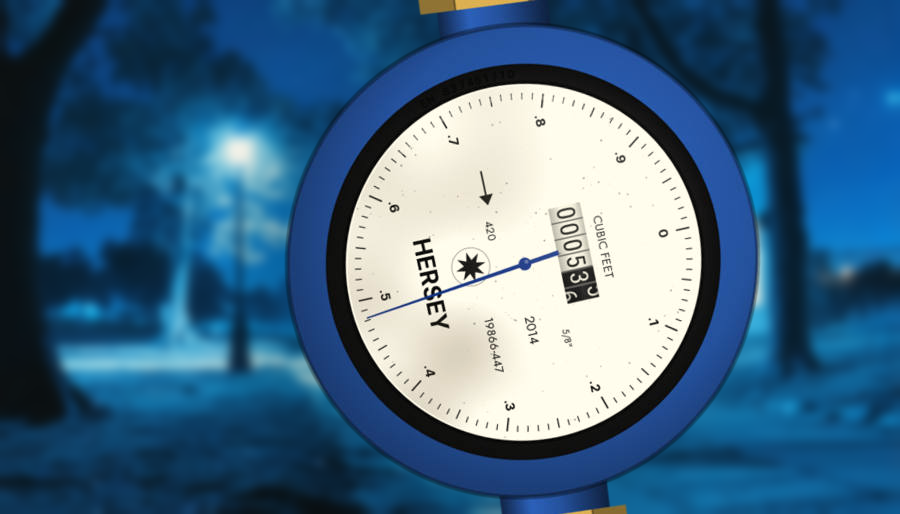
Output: 535.48ft³
